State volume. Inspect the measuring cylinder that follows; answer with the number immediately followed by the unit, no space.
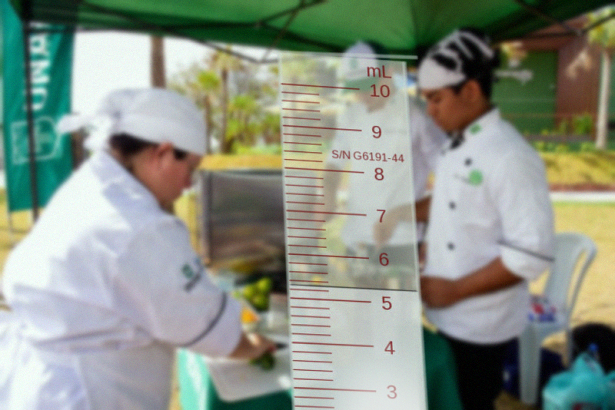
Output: 5.3mL
